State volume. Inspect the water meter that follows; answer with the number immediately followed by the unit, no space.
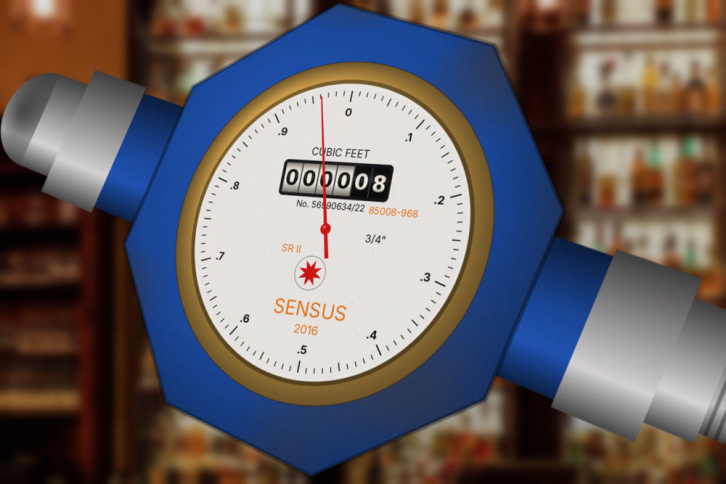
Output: 7.96ft³
